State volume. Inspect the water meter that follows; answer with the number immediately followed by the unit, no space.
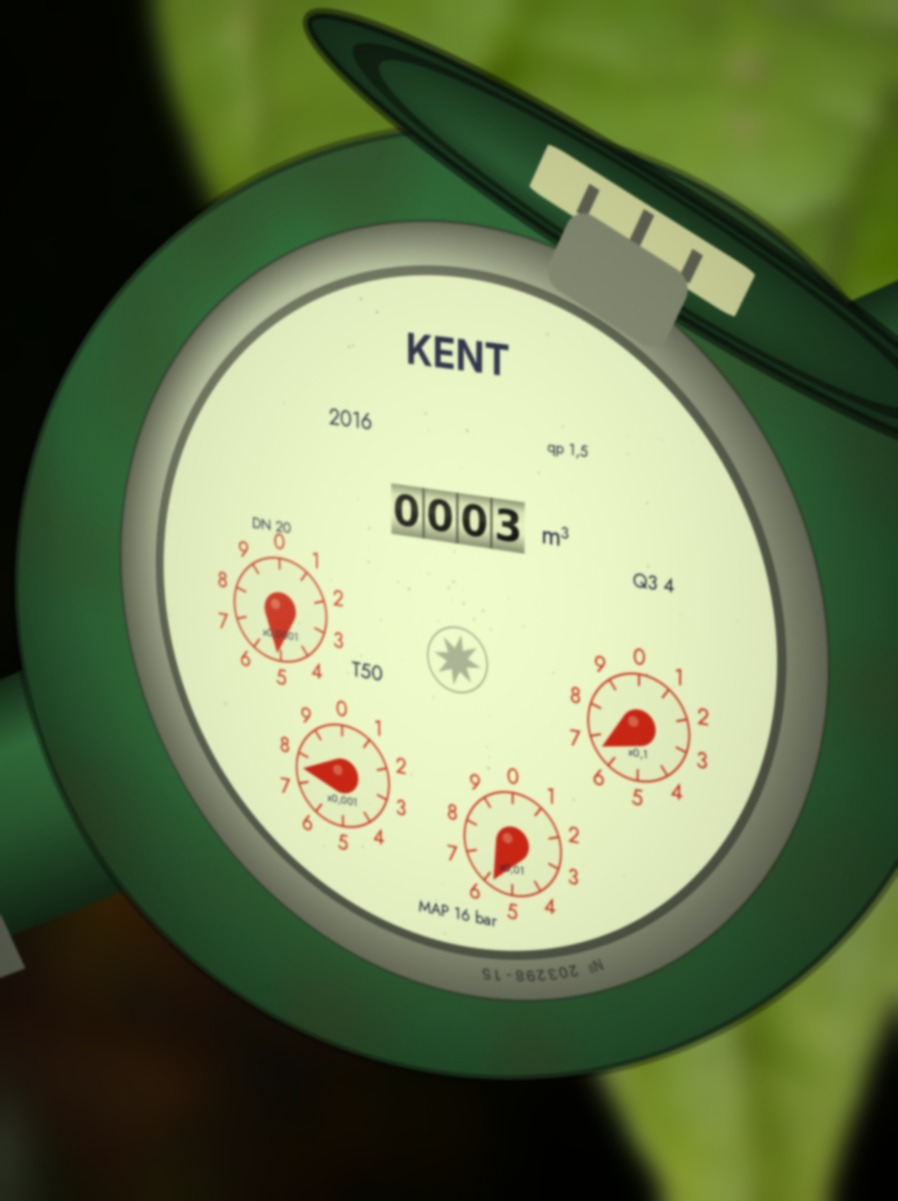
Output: 3.6575m³
